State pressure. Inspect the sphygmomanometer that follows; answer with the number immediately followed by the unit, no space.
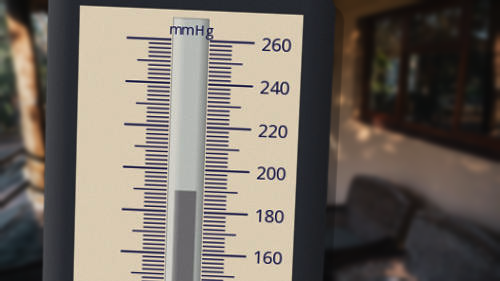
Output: 190mmHg
